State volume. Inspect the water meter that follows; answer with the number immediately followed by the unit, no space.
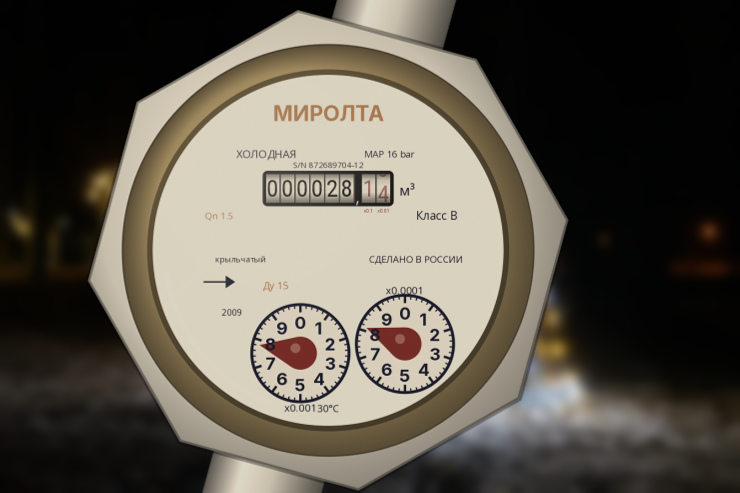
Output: 28.1378m³
